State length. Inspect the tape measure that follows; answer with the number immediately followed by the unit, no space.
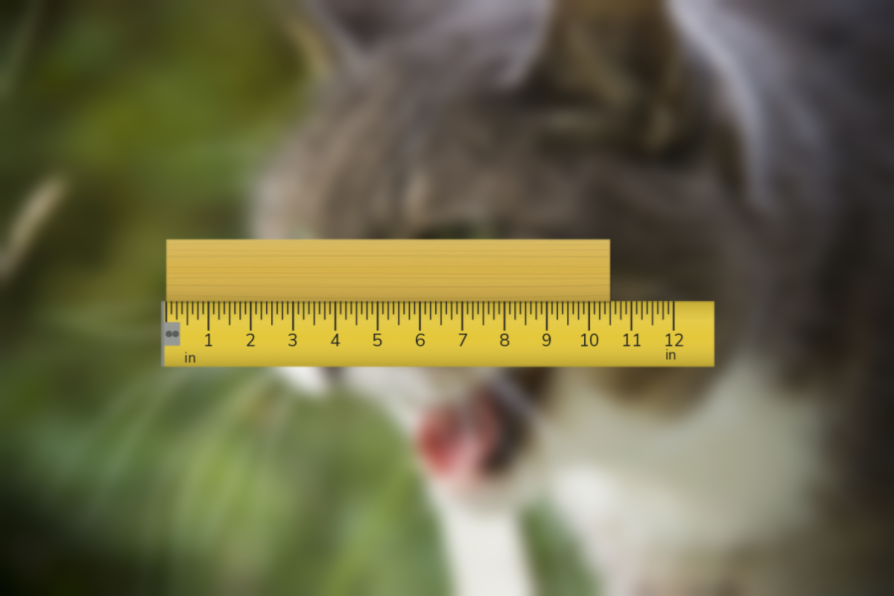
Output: 10.5in
